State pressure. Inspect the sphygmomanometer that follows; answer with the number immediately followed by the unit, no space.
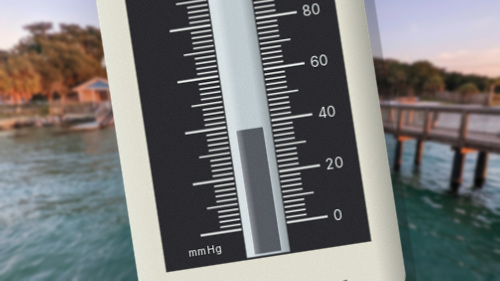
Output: 38mmHg
